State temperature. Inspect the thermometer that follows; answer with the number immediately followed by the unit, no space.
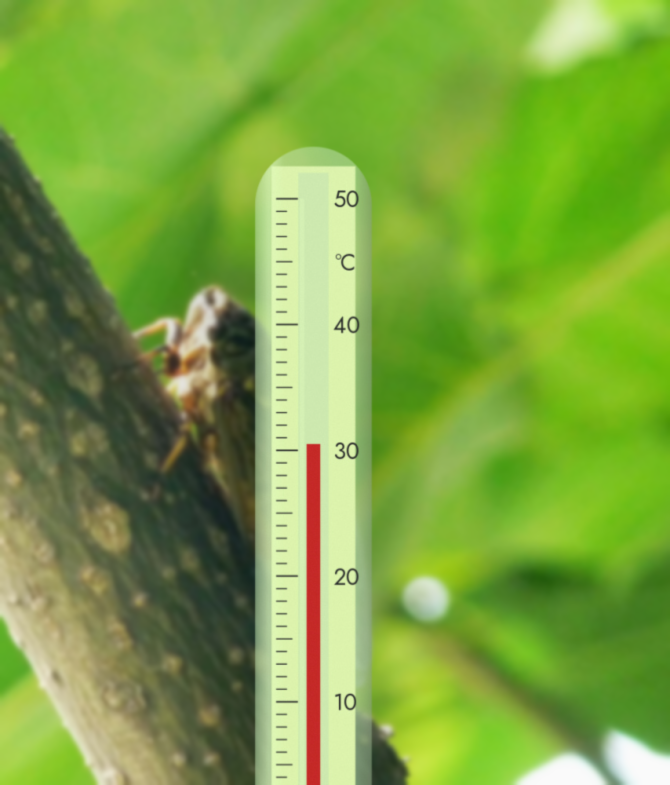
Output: 30.5°C
